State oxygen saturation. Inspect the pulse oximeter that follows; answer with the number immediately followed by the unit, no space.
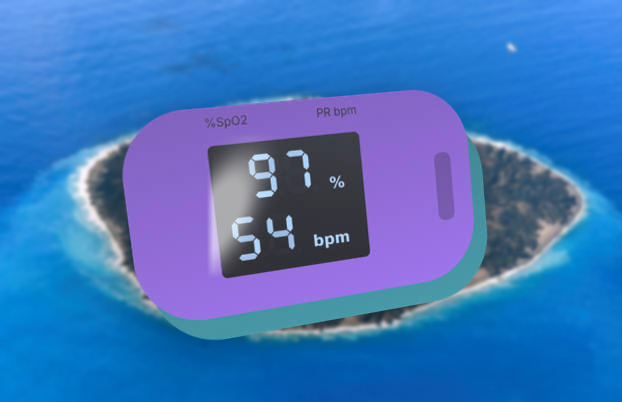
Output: 97%
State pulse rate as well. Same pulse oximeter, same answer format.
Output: 54bpm
